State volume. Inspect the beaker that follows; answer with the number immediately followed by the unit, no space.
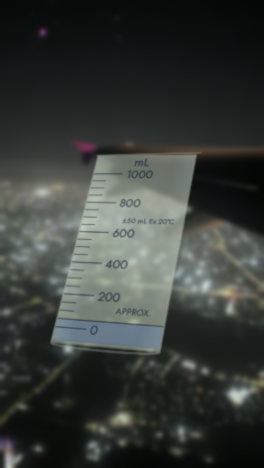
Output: 50mL
